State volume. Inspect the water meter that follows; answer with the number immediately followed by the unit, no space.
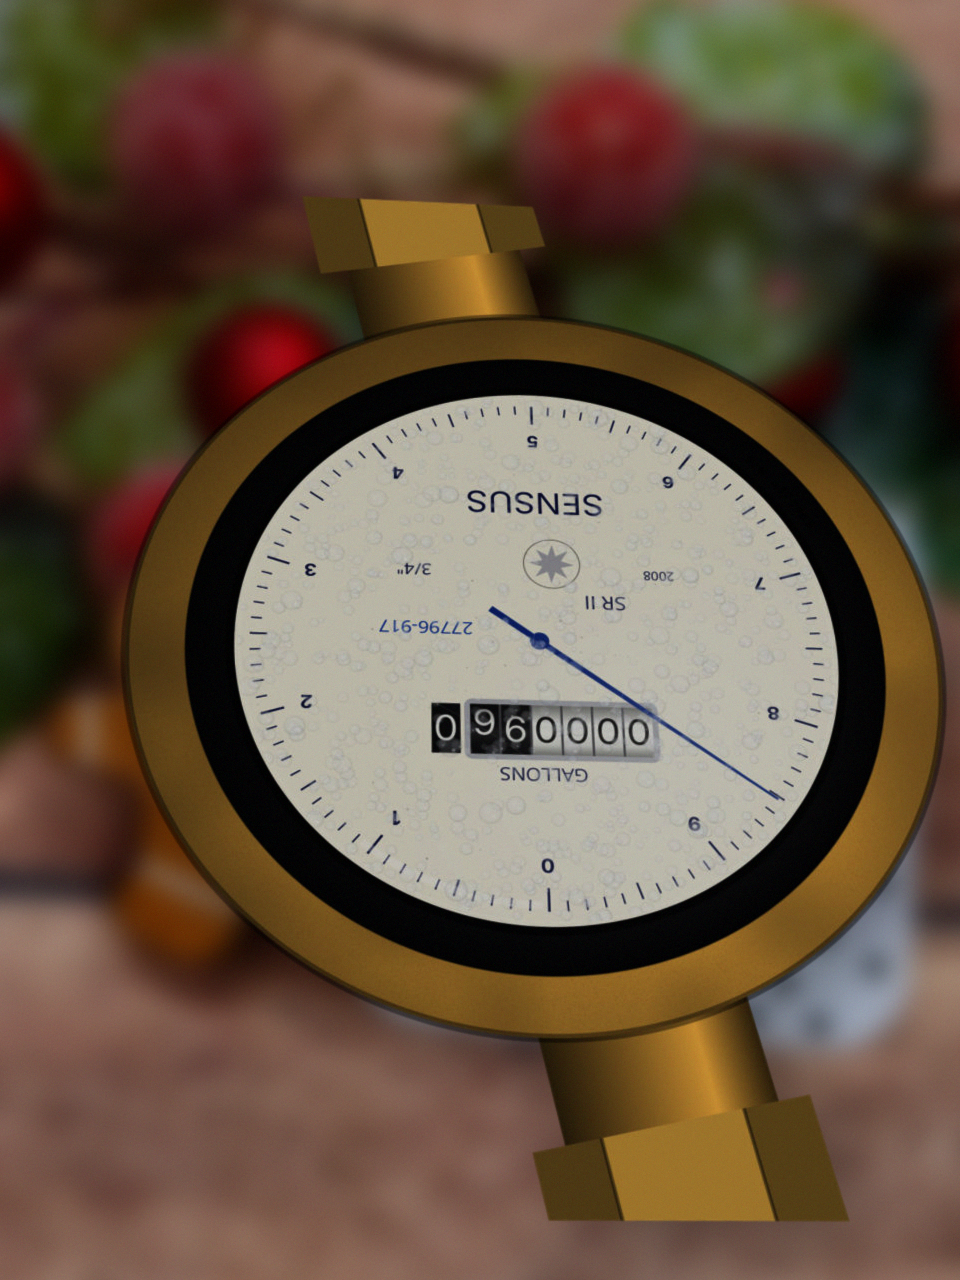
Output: 958.5gal
